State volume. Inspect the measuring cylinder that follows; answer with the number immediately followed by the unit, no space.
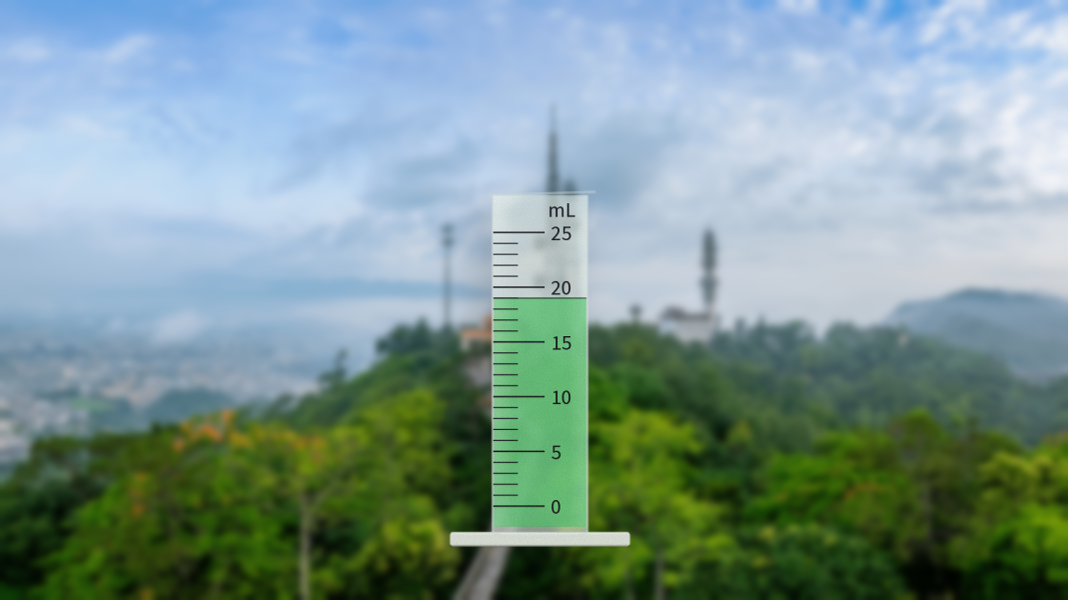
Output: 19mL
